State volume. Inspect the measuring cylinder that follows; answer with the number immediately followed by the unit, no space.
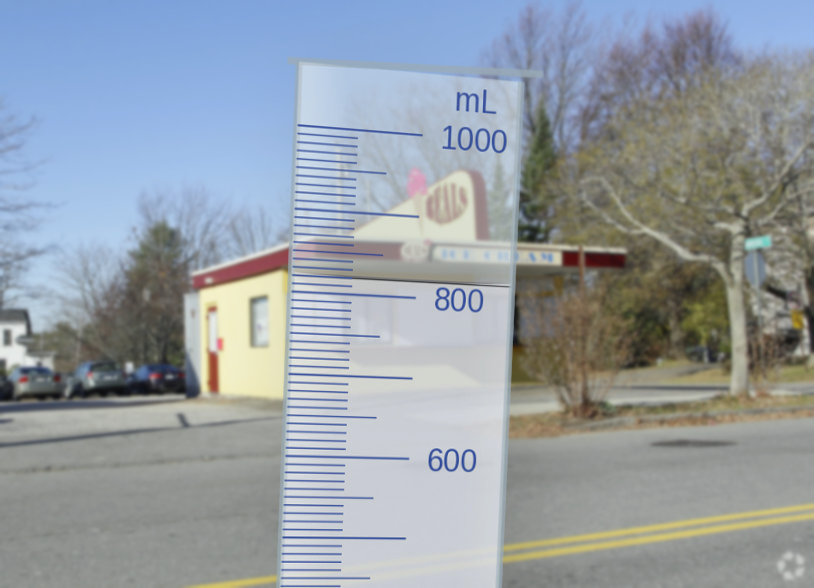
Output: 820mL
